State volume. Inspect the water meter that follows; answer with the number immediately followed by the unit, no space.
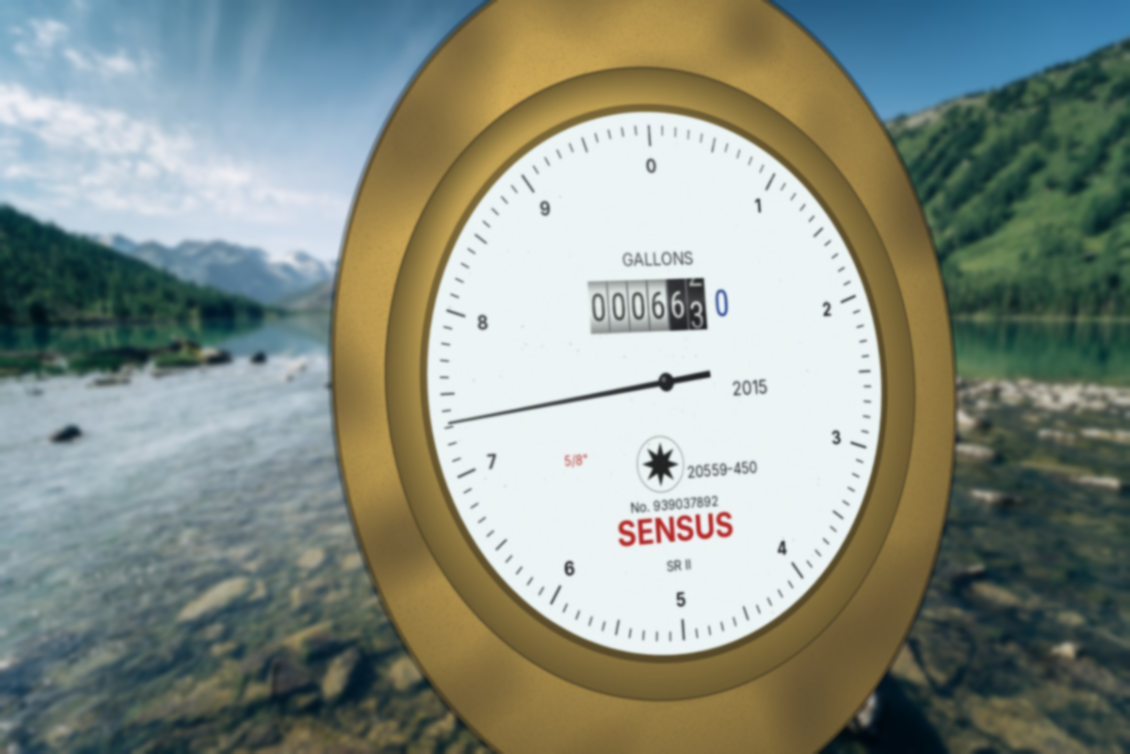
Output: 6627.3gal
